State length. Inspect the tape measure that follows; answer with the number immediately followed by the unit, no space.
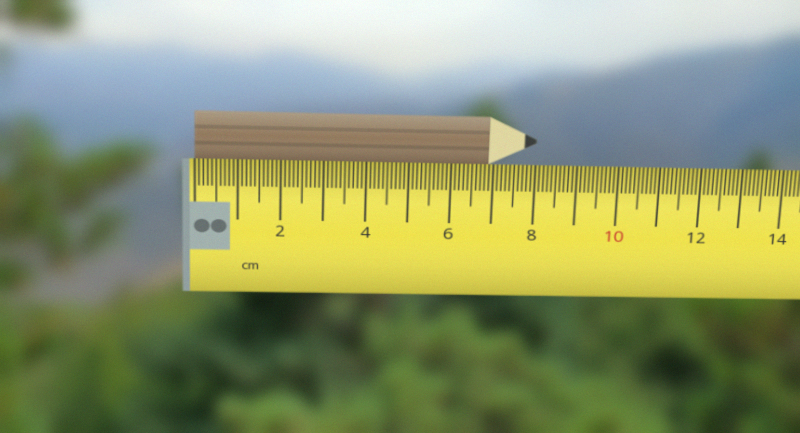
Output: 8cm
